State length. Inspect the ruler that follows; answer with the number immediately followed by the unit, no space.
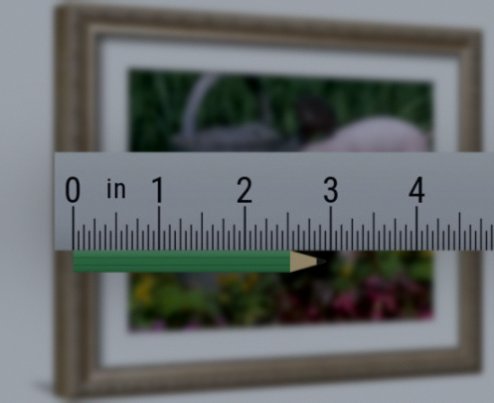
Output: 2.9375in
